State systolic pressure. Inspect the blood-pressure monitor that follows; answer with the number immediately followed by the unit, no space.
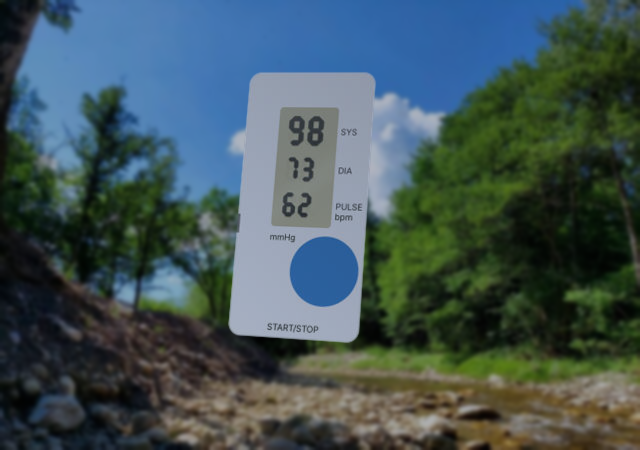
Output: 98mmHg
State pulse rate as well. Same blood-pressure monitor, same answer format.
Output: 62bpm
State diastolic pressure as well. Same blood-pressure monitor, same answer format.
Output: 73mmHg
